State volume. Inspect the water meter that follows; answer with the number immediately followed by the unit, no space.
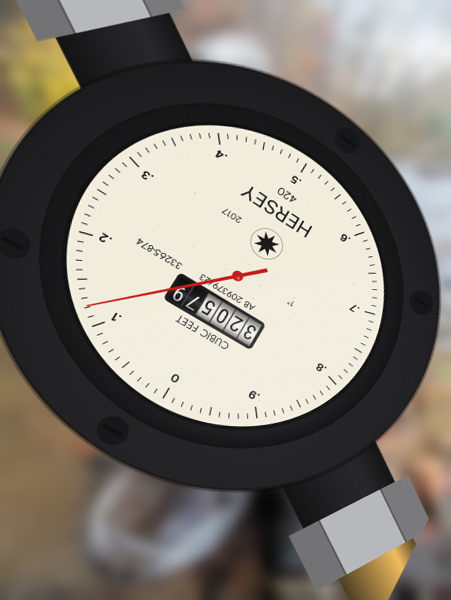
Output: 320579.12ft³
